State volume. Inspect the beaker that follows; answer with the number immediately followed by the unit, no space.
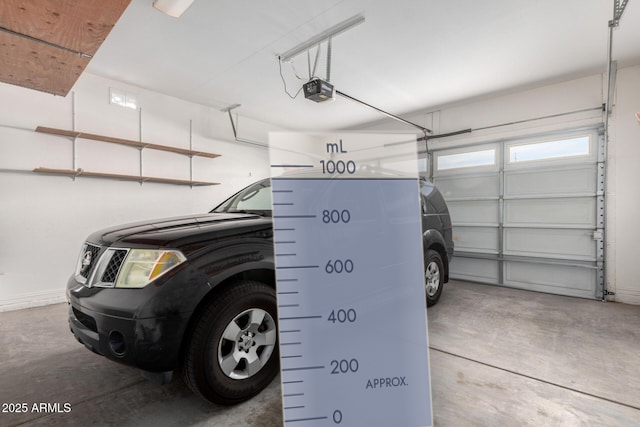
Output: 950mL
